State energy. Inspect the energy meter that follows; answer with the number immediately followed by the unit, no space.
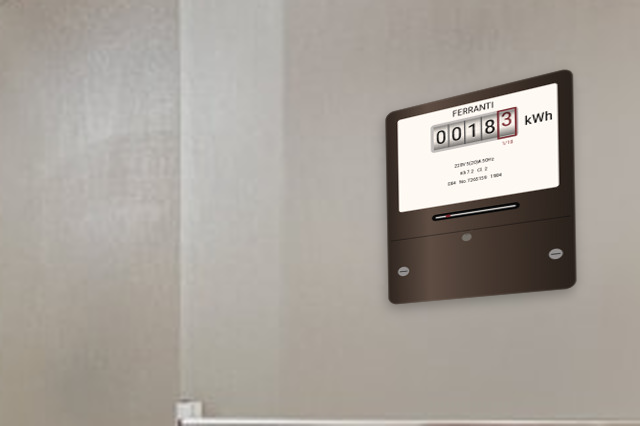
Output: 18.3kWh
